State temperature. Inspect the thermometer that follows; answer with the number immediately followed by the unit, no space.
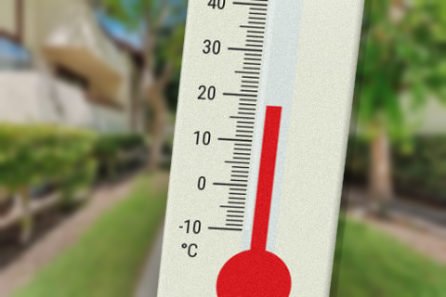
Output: 18°C
